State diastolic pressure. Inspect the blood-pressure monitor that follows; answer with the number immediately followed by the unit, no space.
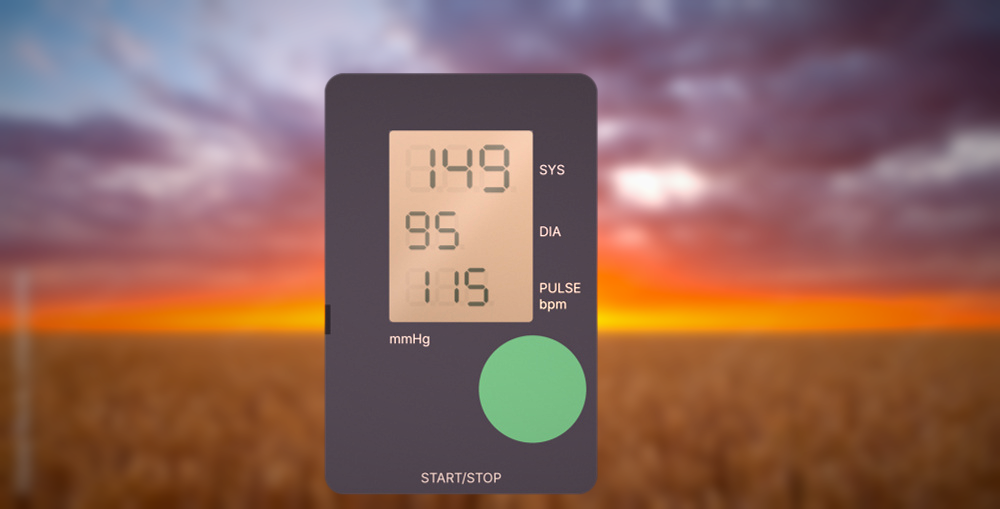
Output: 95mmHg
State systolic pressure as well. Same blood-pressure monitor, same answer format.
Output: 149mmHg
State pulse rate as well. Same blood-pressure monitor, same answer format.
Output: 115bpm
